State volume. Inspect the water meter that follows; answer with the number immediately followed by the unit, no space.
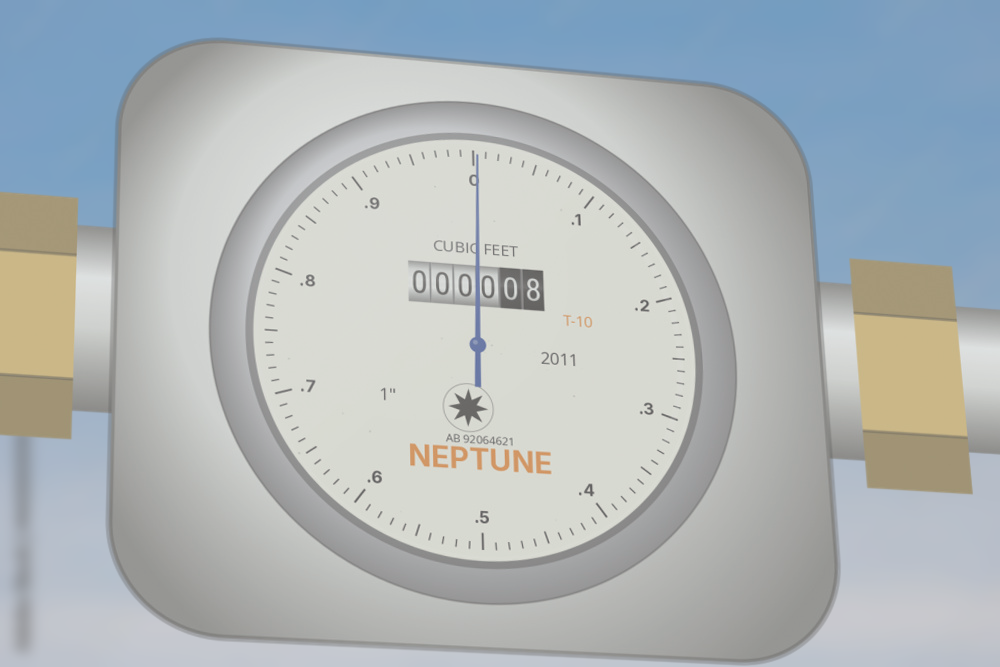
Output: 8.00ft³
